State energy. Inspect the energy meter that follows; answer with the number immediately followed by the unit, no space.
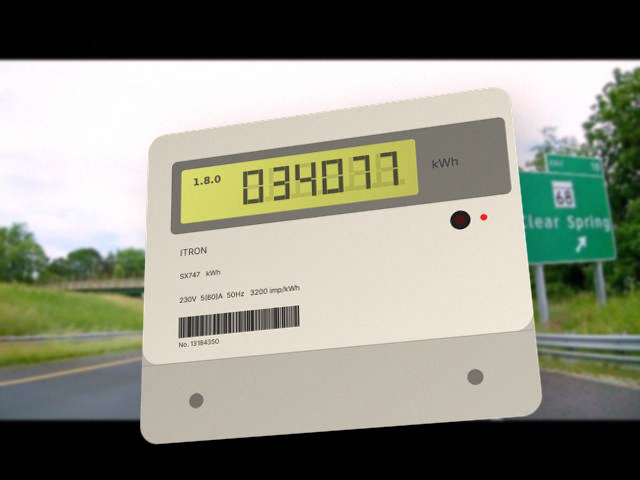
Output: 34077kWh
